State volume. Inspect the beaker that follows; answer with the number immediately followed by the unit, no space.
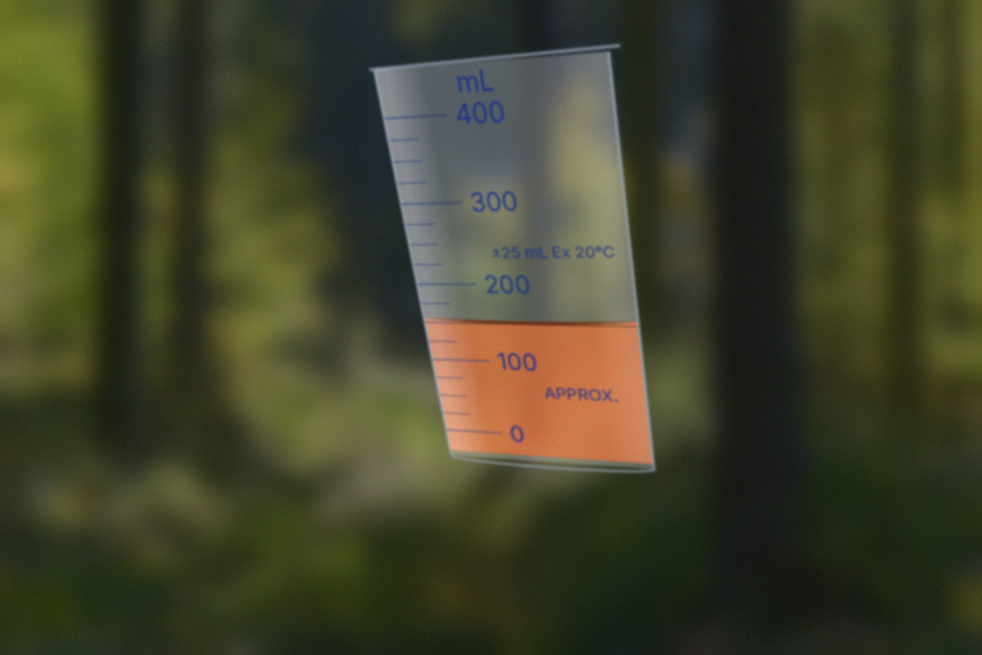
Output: 150mL
